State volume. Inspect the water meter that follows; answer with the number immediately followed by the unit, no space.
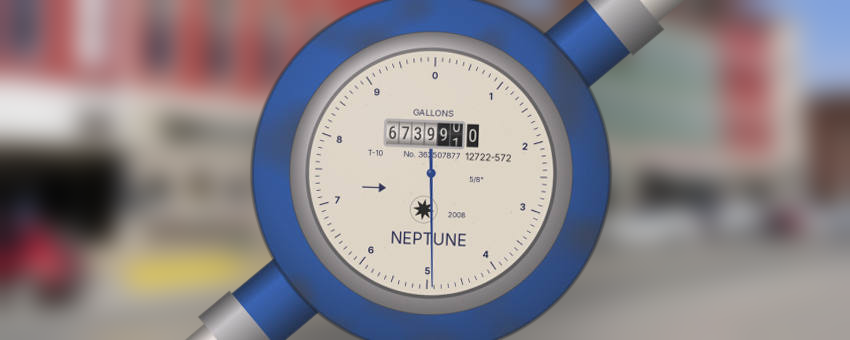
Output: 6739904.9gal
